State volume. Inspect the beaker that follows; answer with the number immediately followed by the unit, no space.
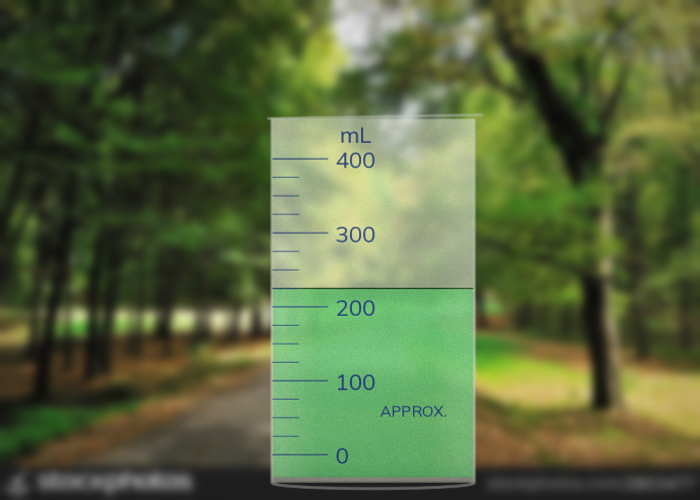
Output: 225mL
